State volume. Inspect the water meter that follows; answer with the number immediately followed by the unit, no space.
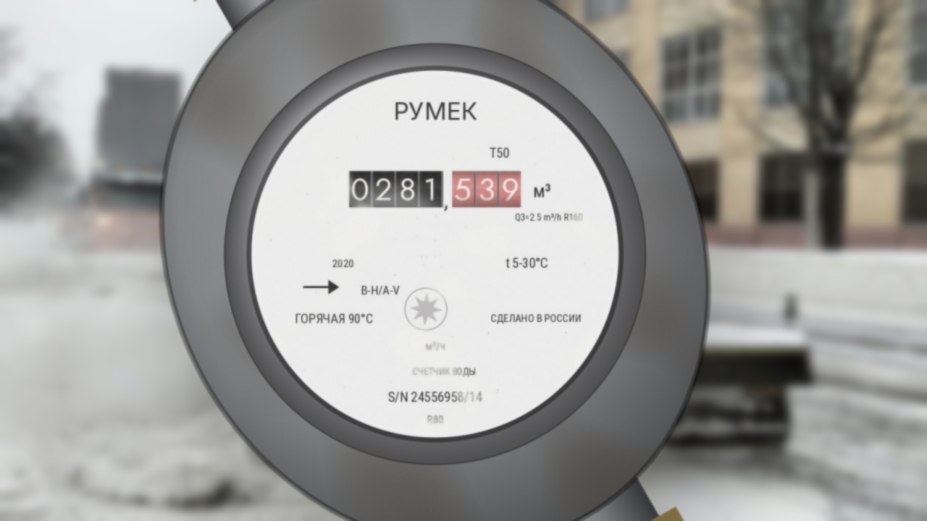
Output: 281.539m³
